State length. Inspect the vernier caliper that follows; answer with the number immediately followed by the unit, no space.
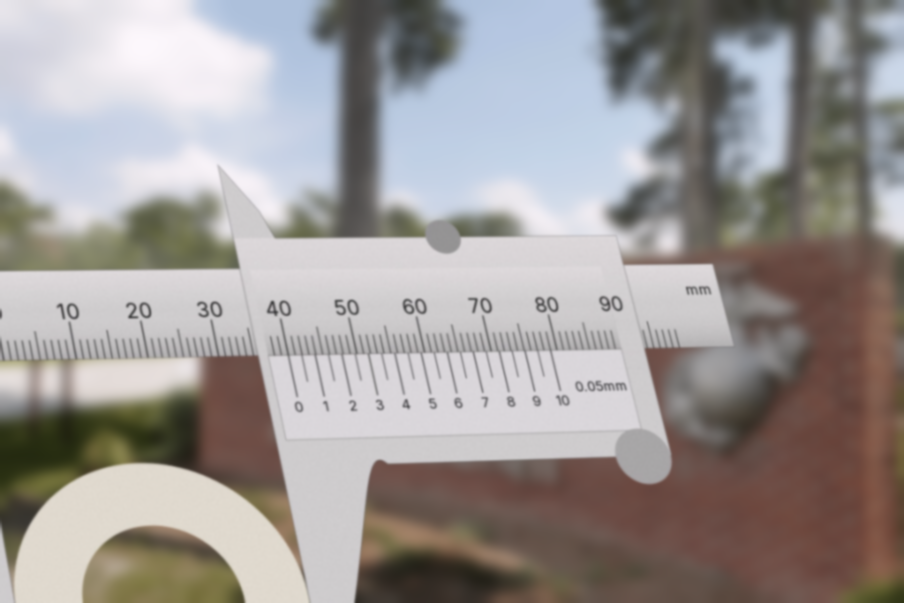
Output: 40.0mm
